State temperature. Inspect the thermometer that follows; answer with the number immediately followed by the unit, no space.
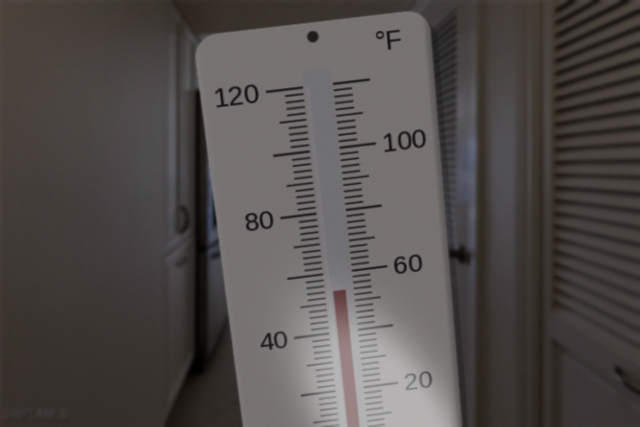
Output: 54°F
